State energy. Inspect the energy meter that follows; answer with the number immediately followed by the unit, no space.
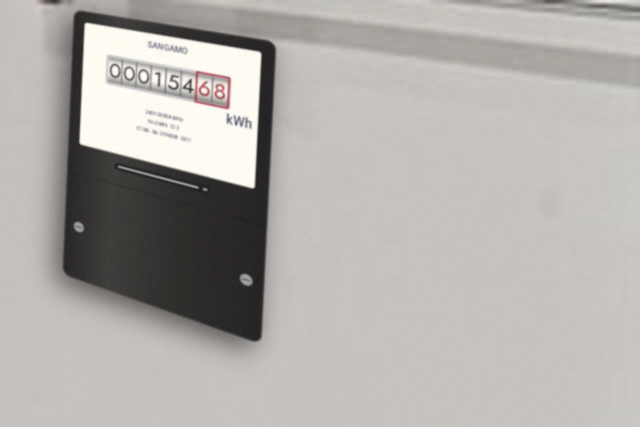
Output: 154.68kWh
